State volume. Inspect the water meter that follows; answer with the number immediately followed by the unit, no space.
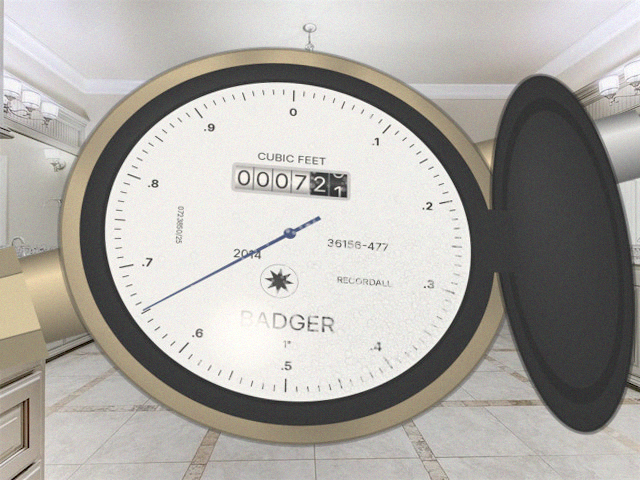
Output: 720.65ft³
